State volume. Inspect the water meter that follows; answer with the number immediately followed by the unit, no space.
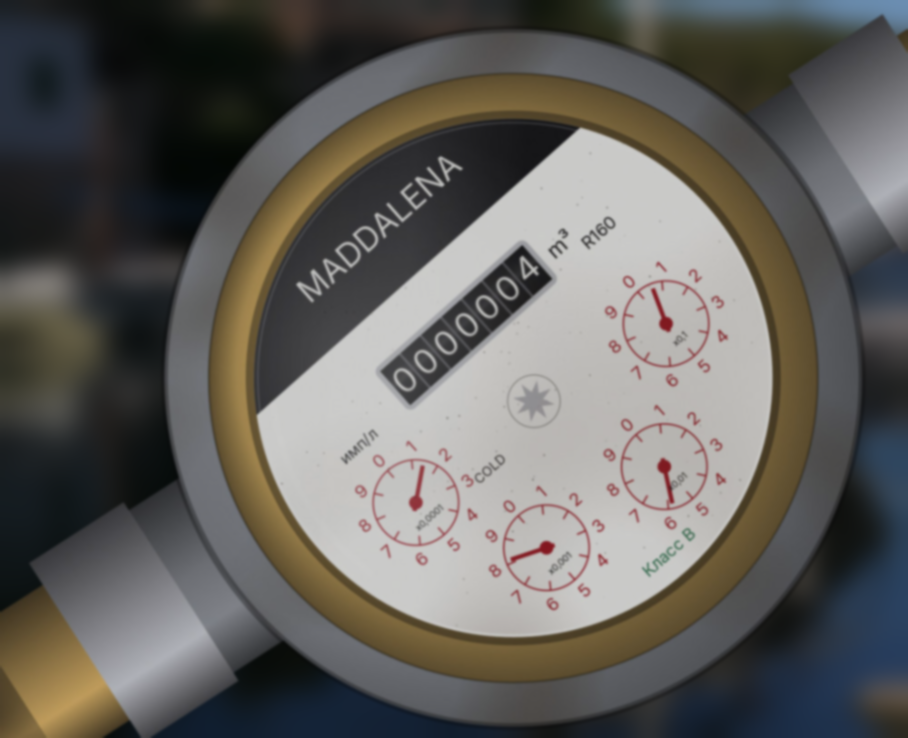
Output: 4.0581m³
